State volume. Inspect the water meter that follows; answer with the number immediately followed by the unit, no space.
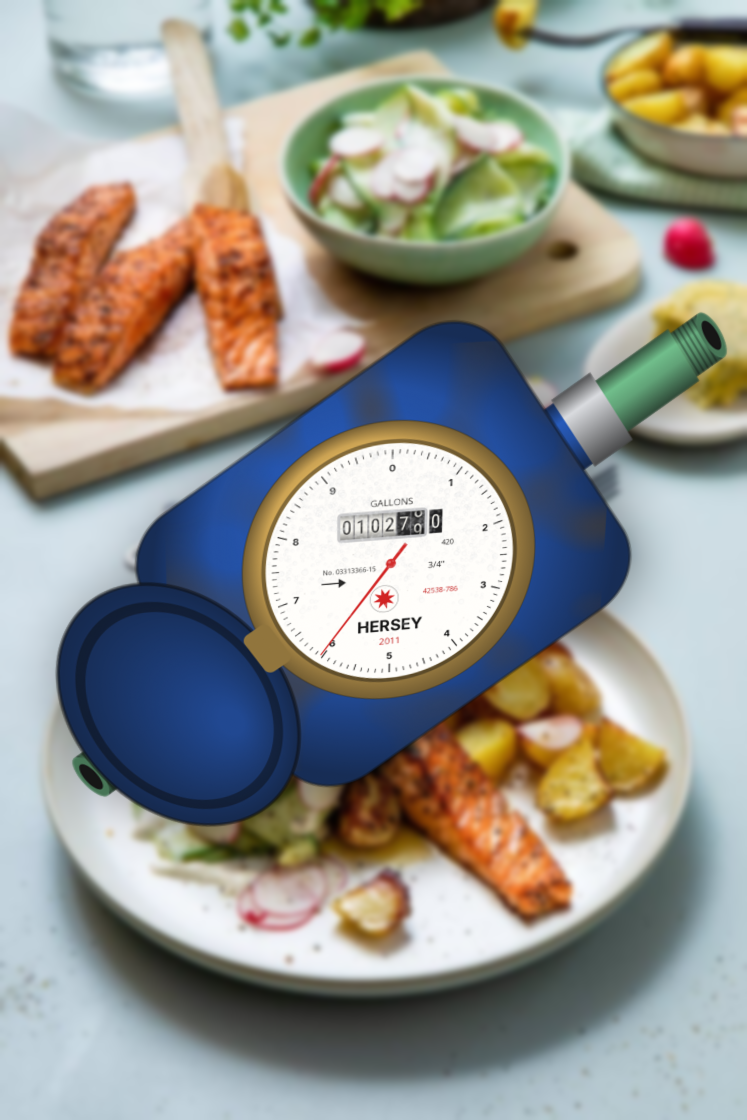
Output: 102786.0gal
